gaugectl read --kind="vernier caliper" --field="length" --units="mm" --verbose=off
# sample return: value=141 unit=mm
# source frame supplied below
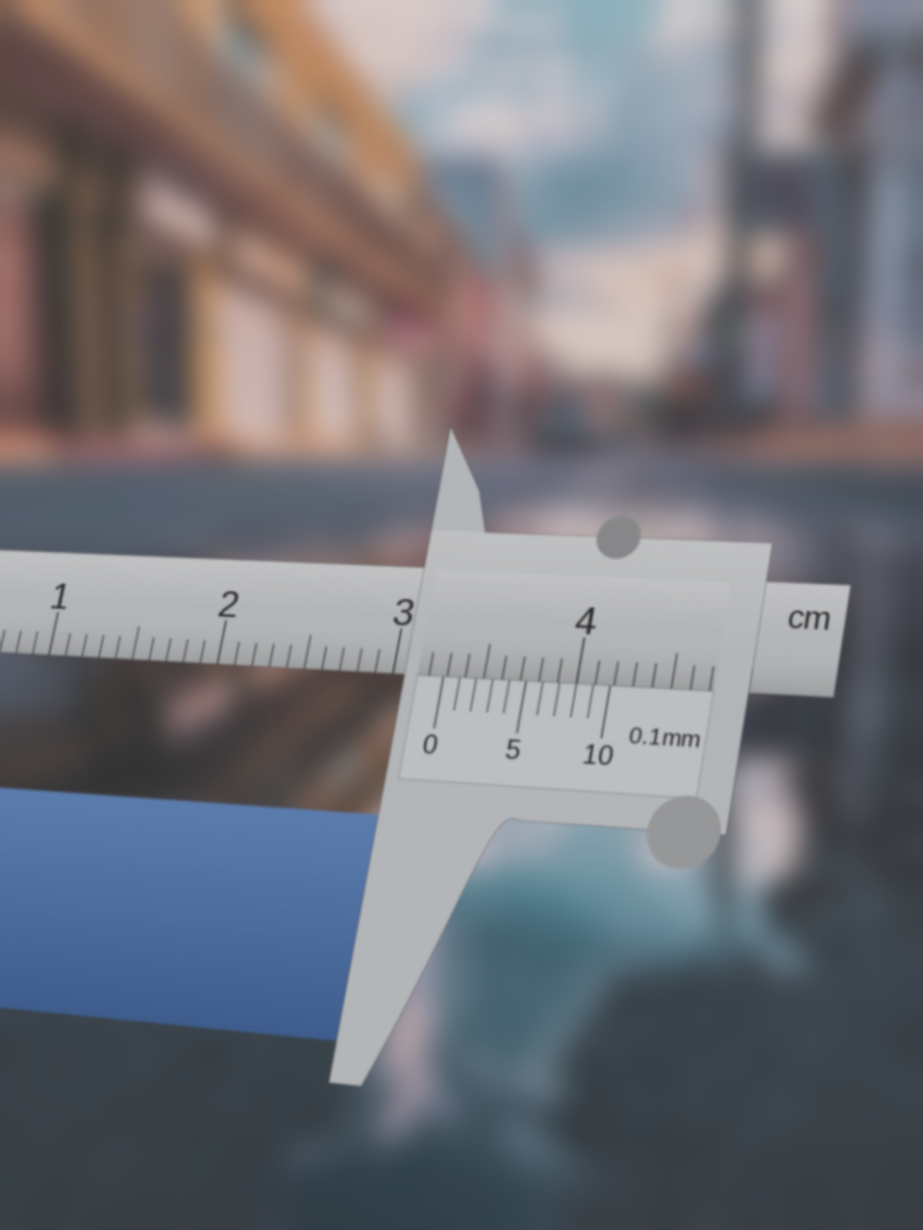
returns value=32.8 unit=mm
